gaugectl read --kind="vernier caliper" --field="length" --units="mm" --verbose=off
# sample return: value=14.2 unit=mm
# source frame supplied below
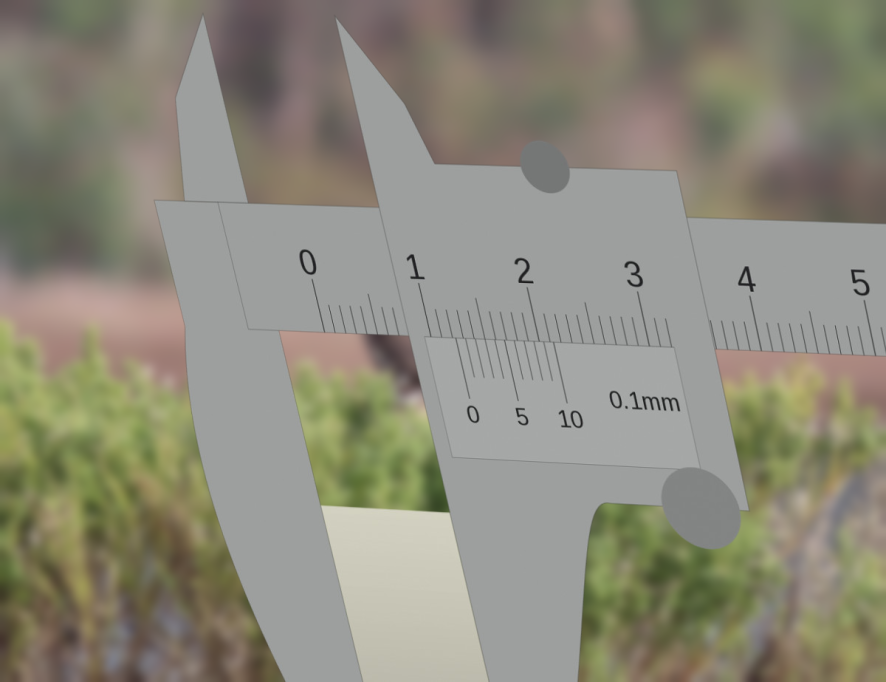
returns value=12.3 unit=mm
